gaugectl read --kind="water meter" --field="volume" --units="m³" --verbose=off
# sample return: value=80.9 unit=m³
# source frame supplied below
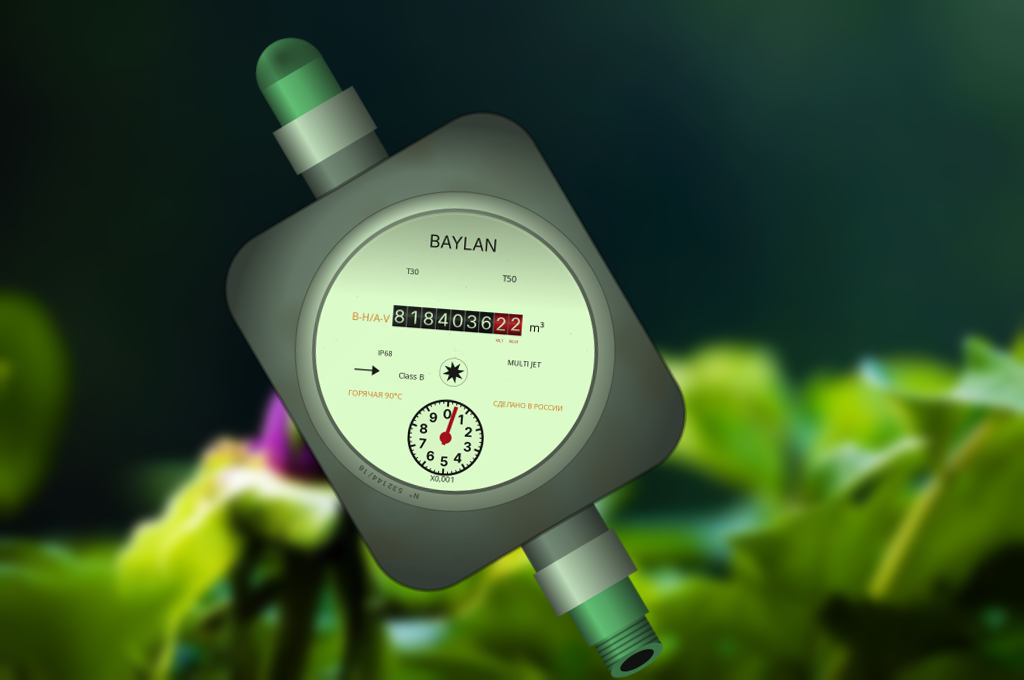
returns value=8184036.220 unit=m³
